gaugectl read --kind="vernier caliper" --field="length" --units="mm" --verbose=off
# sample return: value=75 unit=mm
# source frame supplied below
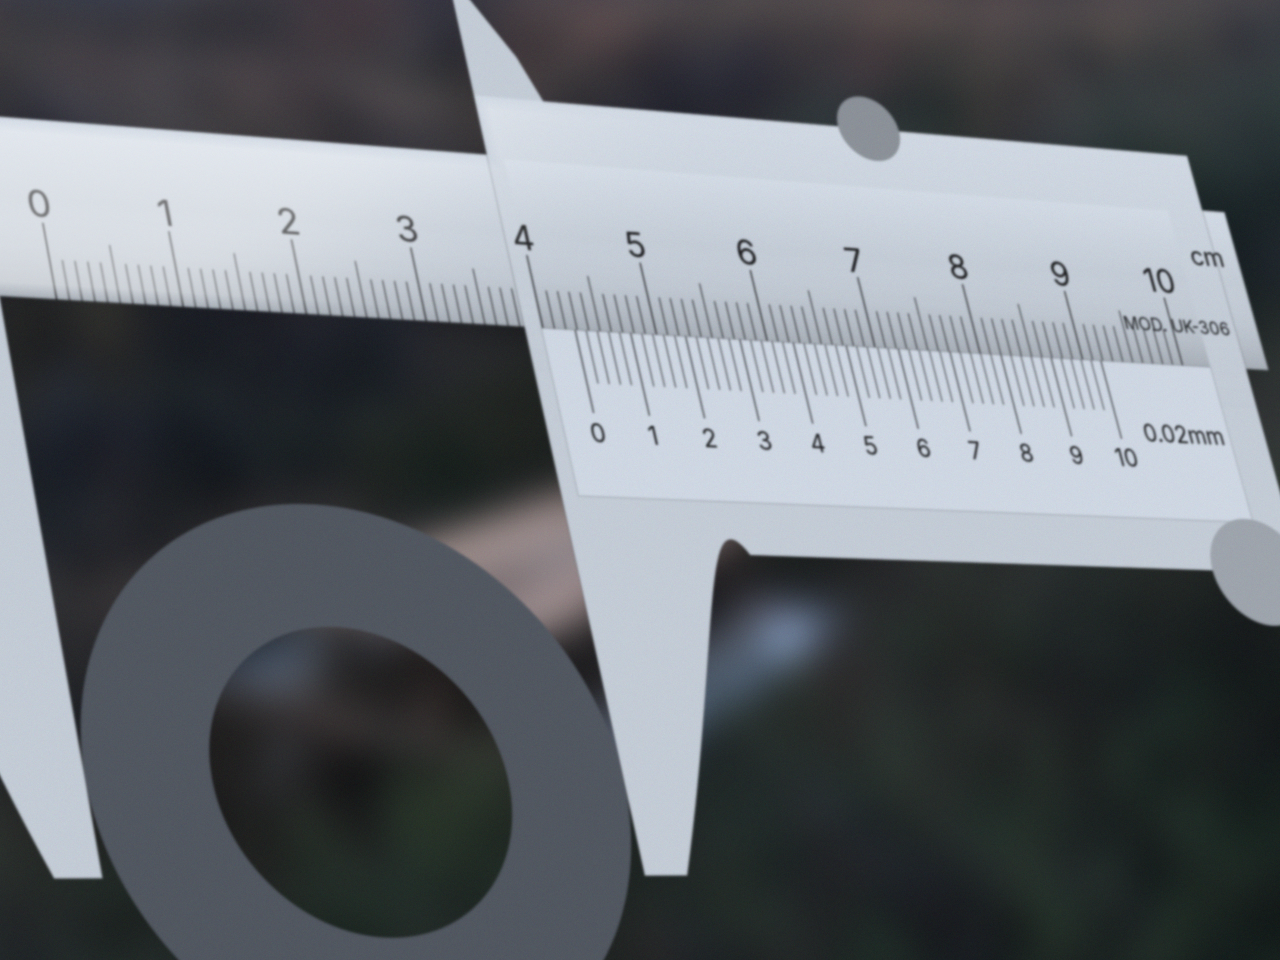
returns value=42.8 unit=mm
